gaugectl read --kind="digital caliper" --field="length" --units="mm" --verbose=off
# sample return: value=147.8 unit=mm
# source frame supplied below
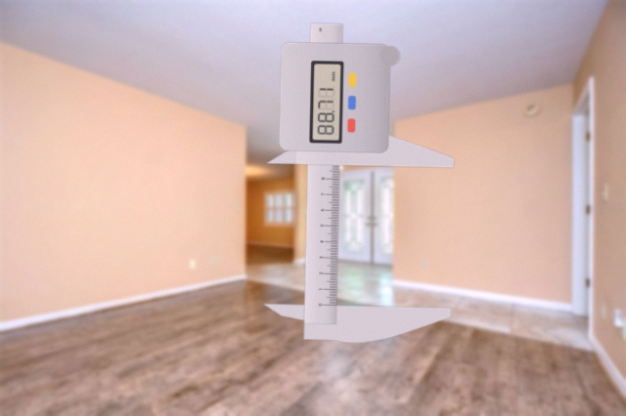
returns value=88.71 unit=mm
